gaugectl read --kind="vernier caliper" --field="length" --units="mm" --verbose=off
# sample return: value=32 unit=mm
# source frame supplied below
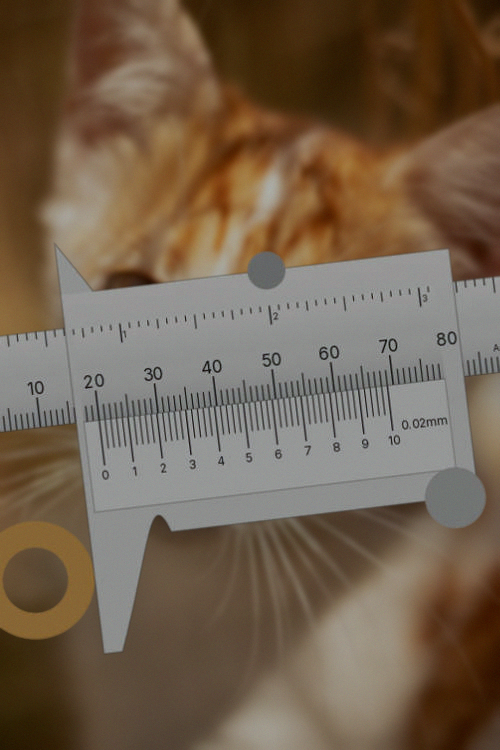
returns value=20.0 unit=mm
